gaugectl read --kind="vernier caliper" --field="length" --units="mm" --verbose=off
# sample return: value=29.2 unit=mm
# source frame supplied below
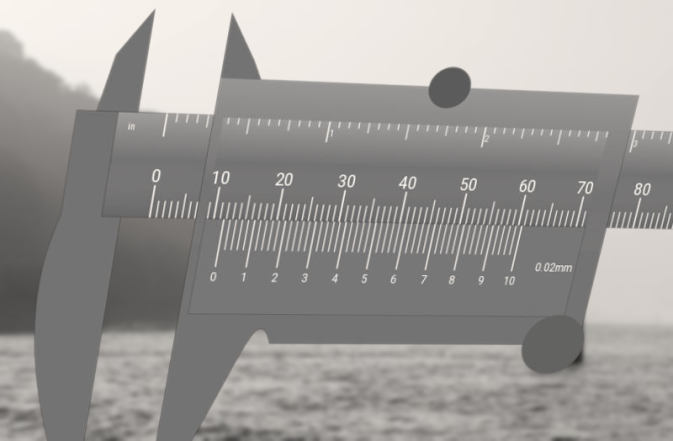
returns value=11.6 unit=mm
